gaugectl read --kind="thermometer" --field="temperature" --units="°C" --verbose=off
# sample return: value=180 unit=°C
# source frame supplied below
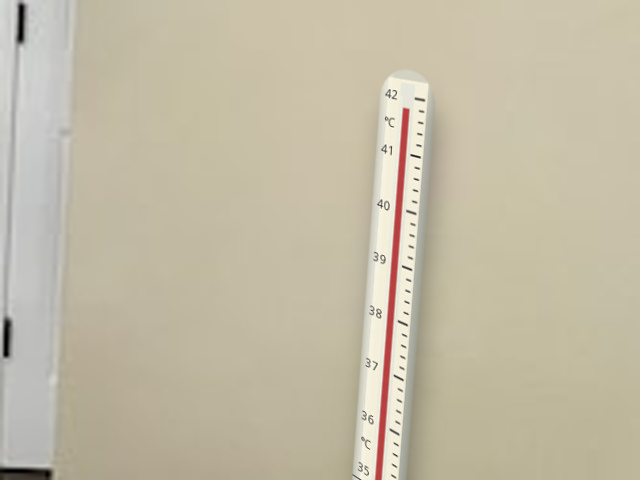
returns value=41.8 unit=°C
